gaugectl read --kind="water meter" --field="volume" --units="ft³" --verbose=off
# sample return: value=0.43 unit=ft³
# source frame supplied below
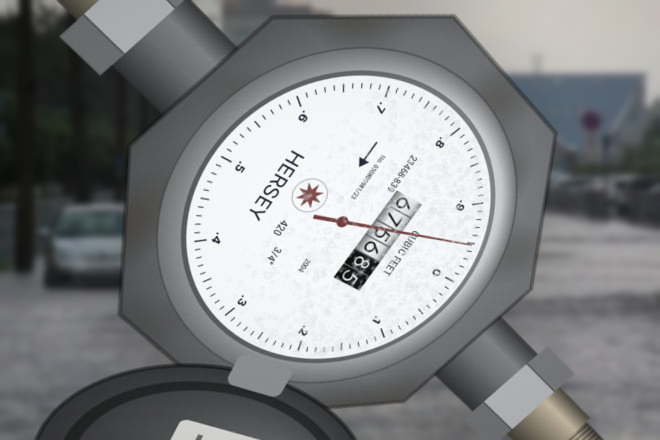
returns value=675684.95 unit=ft³
